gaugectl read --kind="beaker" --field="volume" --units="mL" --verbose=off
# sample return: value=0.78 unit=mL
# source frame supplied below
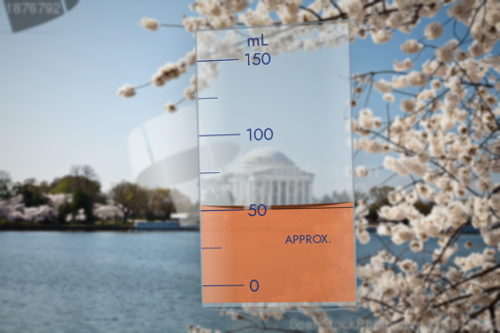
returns value=50 unit=mL
